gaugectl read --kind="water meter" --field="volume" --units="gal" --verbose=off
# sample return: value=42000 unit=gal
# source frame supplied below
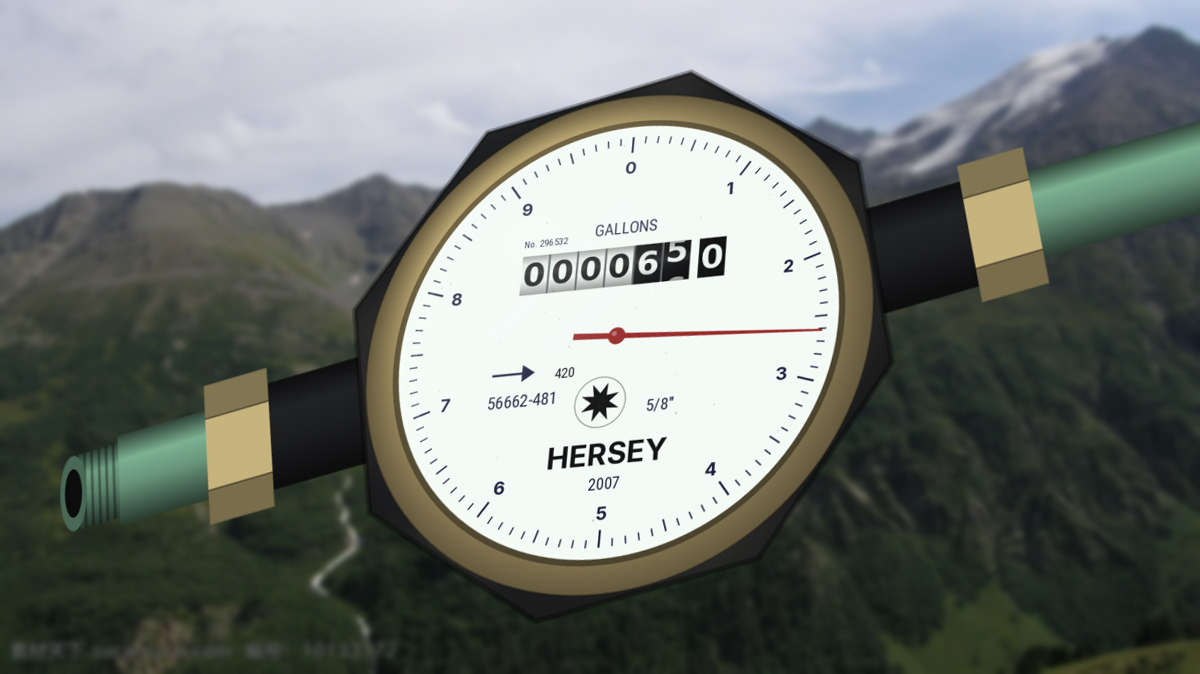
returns value=652.6 unit=gal
